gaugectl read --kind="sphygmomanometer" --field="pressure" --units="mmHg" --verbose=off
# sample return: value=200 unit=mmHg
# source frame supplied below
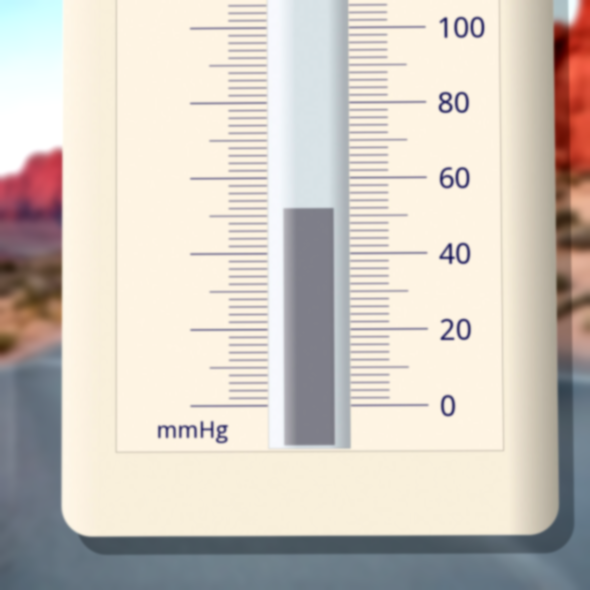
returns value=52 unit=mmHg
